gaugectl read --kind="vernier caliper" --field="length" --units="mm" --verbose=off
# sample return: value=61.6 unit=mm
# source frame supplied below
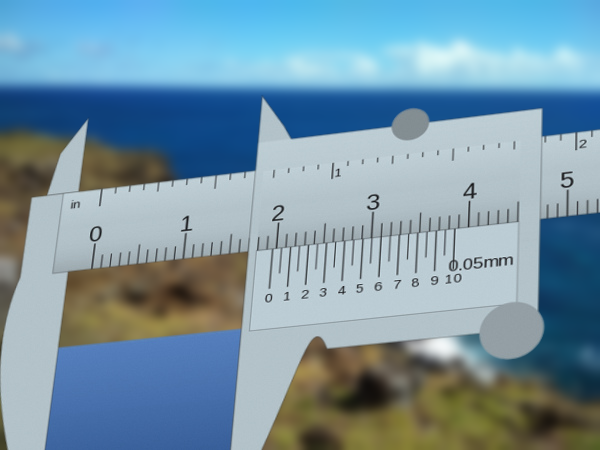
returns value=19.6 unit=mm
